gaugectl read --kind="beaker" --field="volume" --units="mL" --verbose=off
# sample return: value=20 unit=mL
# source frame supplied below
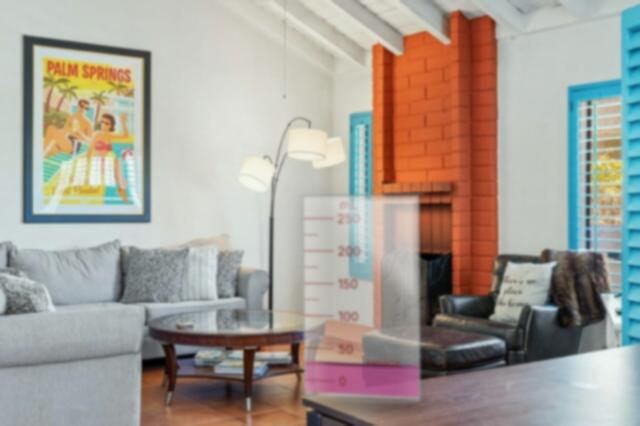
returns value=25 unit=mL
